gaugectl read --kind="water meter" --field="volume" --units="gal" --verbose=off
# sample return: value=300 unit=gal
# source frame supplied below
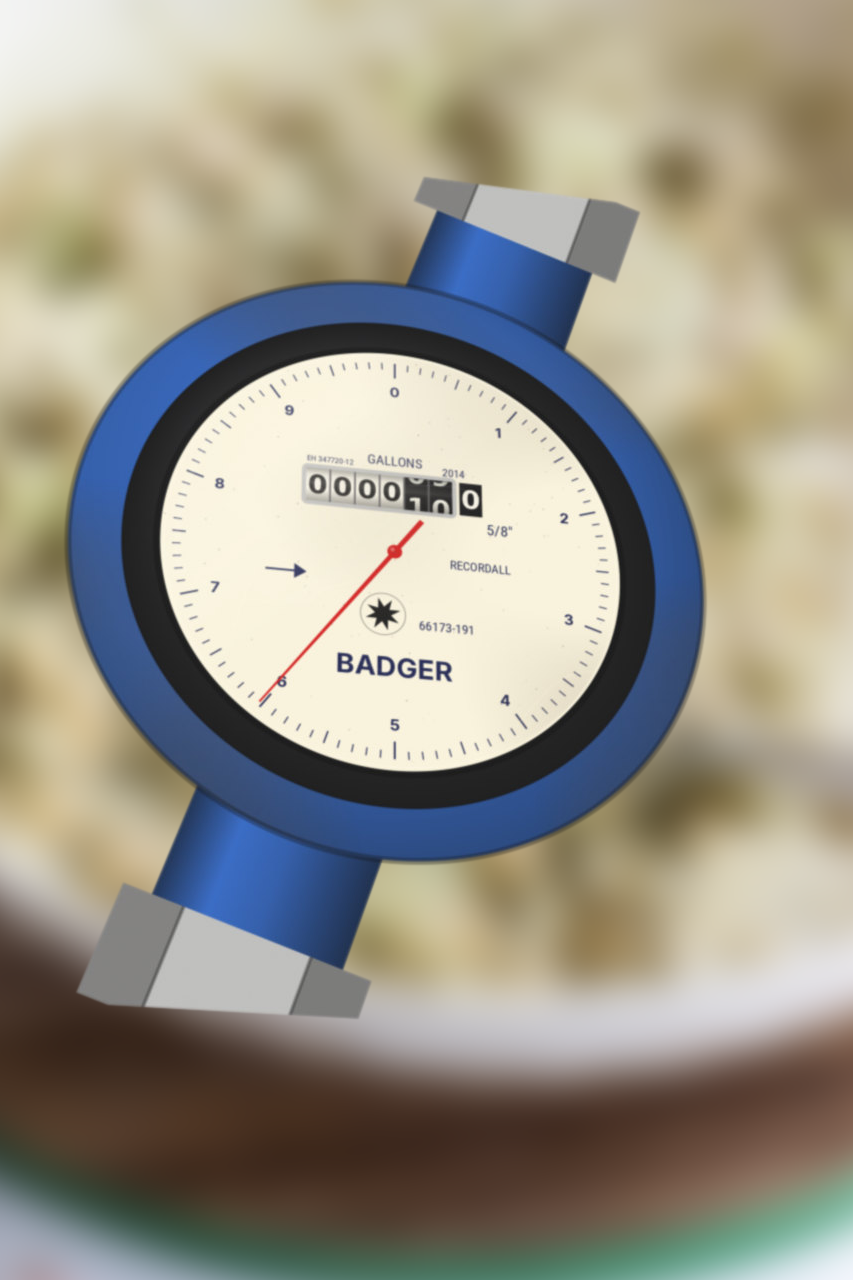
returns value=96.0 unit=gal
